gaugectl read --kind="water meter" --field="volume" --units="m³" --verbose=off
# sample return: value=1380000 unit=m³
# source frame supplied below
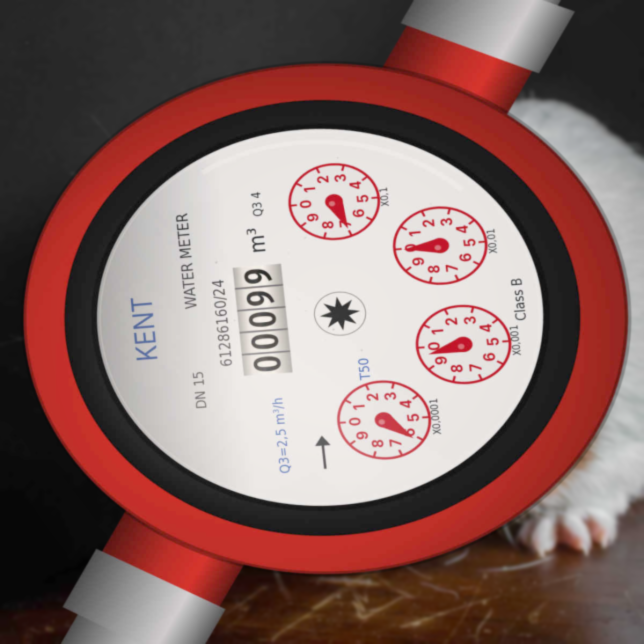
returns value=99.6996 unit=m³
